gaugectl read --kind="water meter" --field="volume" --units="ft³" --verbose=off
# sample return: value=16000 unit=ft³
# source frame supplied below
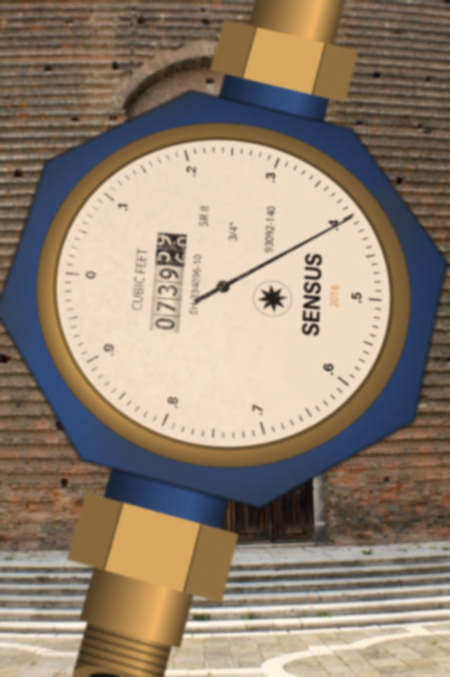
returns value=73959.40 unit=ft³
